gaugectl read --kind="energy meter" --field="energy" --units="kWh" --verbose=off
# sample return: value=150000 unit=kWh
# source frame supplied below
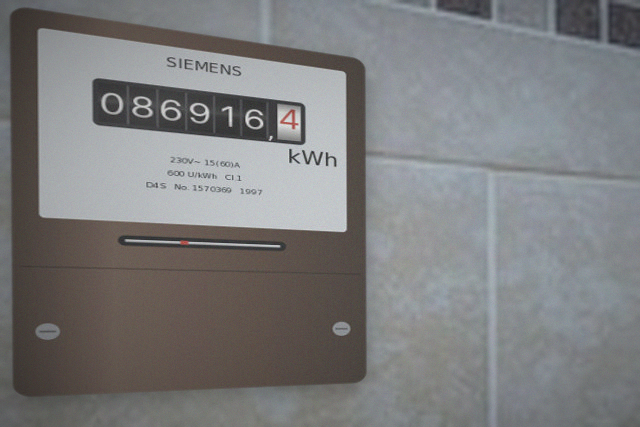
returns value=86916.4 unit=kWh
